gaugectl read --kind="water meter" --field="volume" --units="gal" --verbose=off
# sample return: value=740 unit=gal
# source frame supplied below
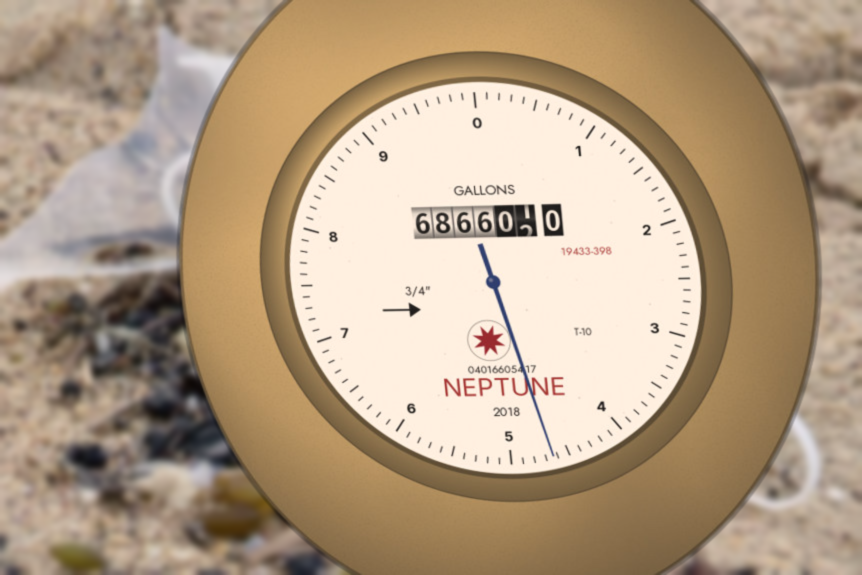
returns value=6866014.6 unit=gal
